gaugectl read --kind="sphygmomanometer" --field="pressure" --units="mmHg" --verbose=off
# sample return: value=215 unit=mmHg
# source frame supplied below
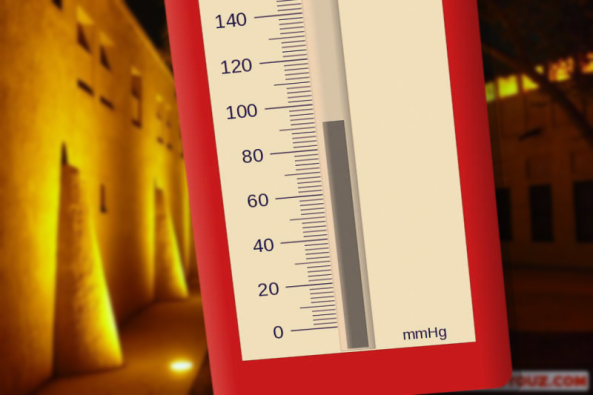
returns value=92 unit=mmHg
